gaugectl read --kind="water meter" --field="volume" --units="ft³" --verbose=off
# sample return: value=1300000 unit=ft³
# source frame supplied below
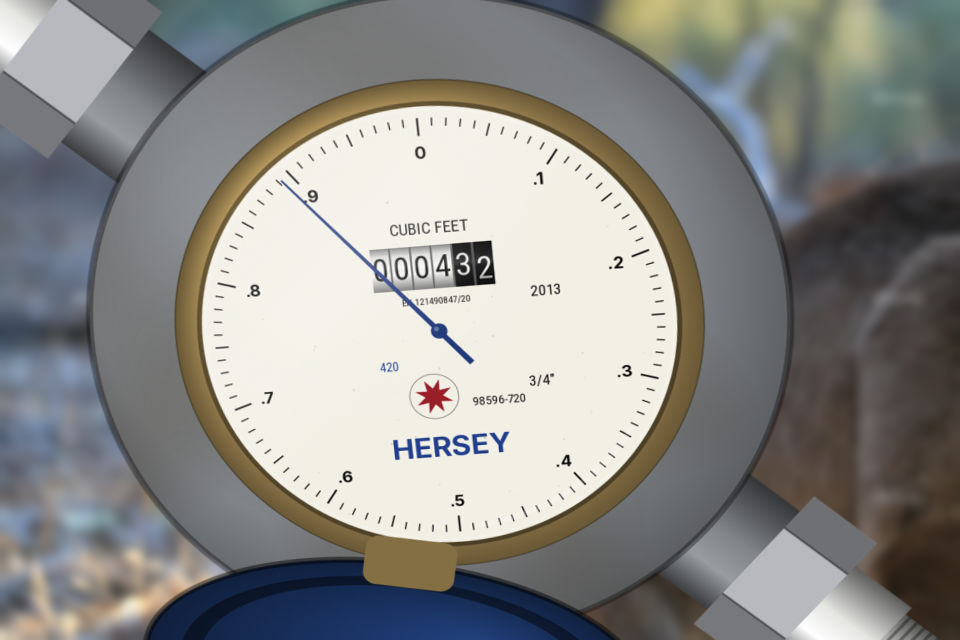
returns value=431.89 unit=ft³
